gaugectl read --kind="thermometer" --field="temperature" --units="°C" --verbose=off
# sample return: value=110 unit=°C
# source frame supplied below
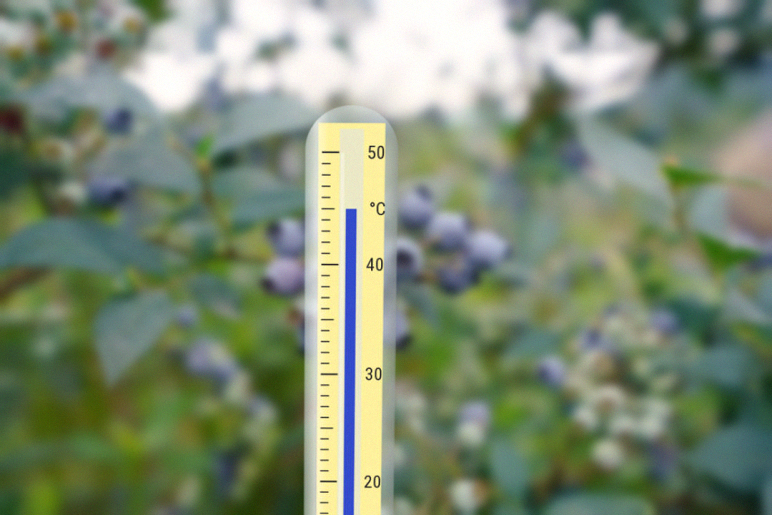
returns value=45 unit=°C
